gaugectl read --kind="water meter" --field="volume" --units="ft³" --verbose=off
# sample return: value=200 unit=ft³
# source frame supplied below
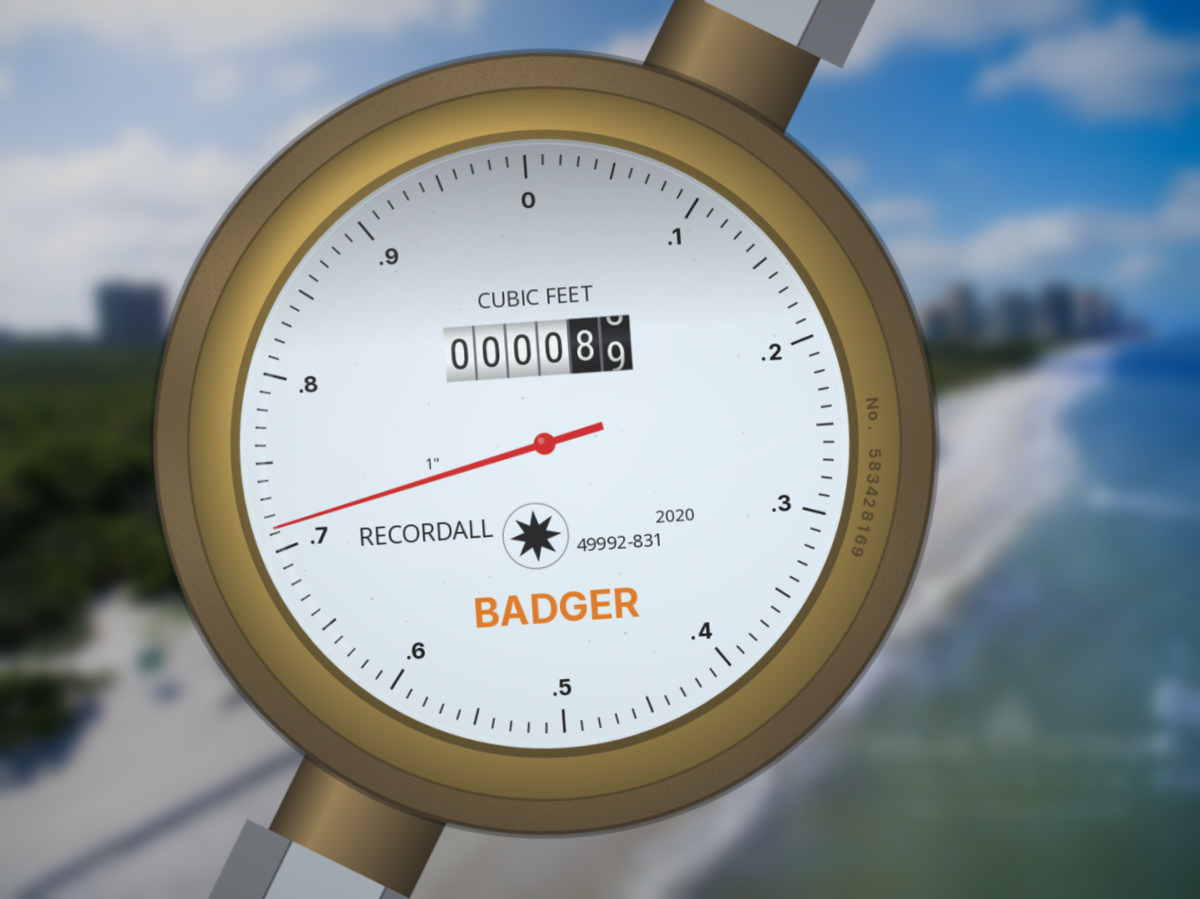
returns value=88.71 unit=ft³
